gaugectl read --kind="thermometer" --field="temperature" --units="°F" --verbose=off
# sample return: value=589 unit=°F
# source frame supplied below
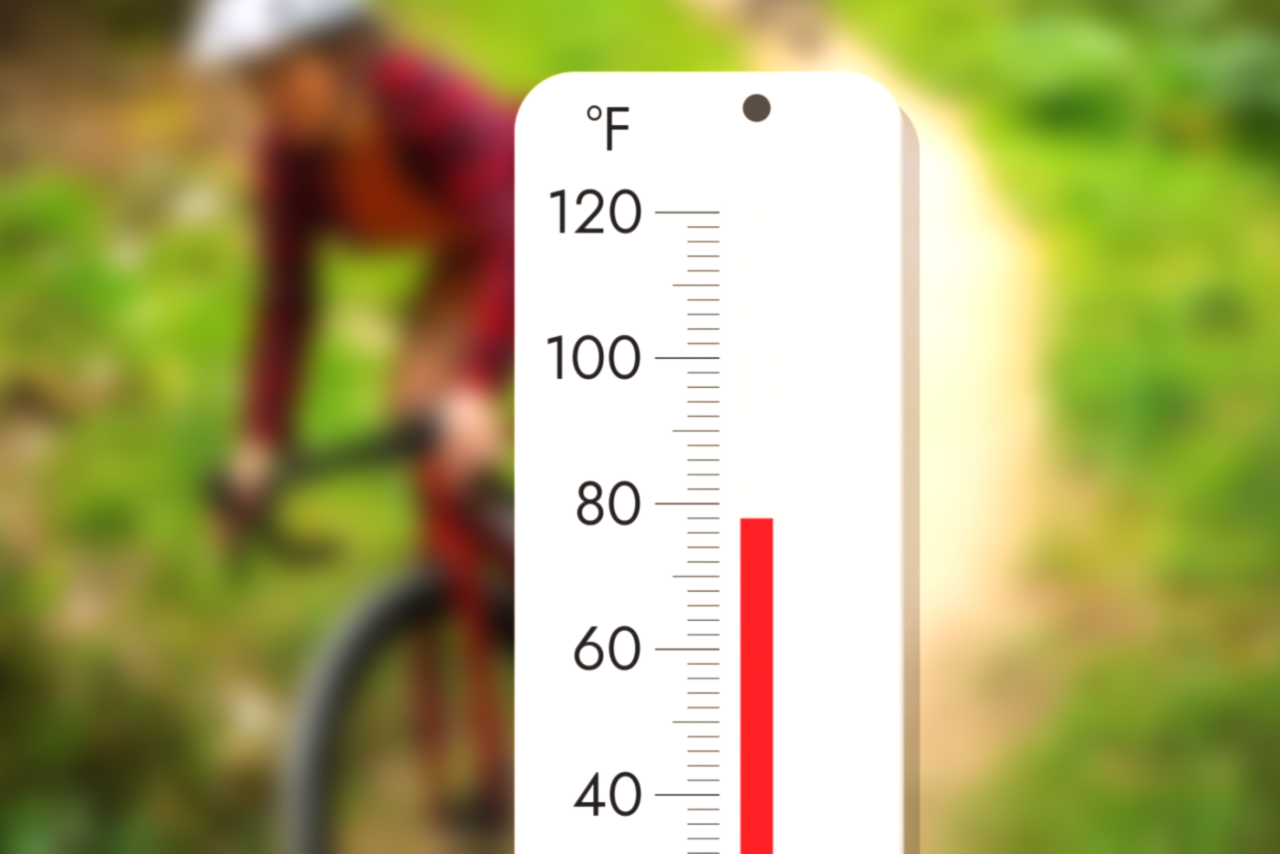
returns value=78 unit=°F
